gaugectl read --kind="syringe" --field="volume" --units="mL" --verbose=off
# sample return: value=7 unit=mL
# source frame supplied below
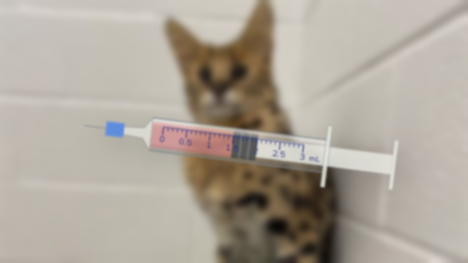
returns value=1.5 unit=mL
